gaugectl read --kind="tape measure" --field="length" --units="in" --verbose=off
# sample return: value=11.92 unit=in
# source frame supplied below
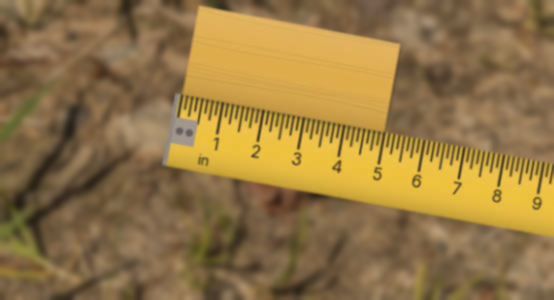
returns value=5 unit=in
